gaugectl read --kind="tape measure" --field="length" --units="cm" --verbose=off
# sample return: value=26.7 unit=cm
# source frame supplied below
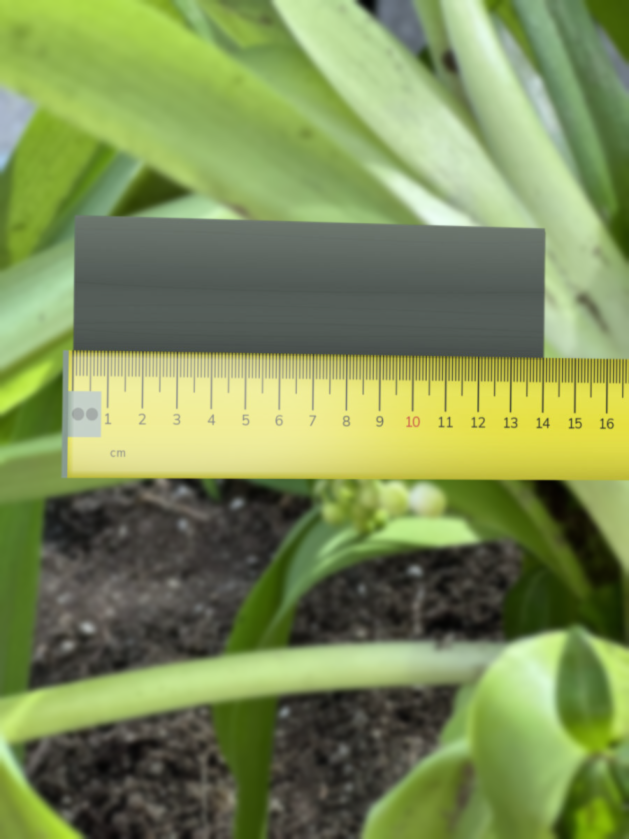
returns value=14 unit=cm
